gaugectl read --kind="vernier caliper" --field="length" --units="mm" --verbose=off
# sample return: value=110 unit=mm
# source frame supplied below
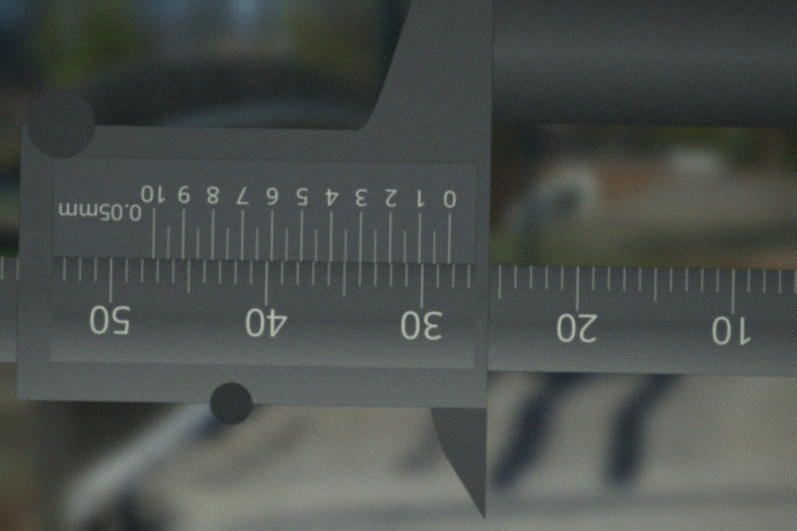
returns value=28.3 unit=mm
